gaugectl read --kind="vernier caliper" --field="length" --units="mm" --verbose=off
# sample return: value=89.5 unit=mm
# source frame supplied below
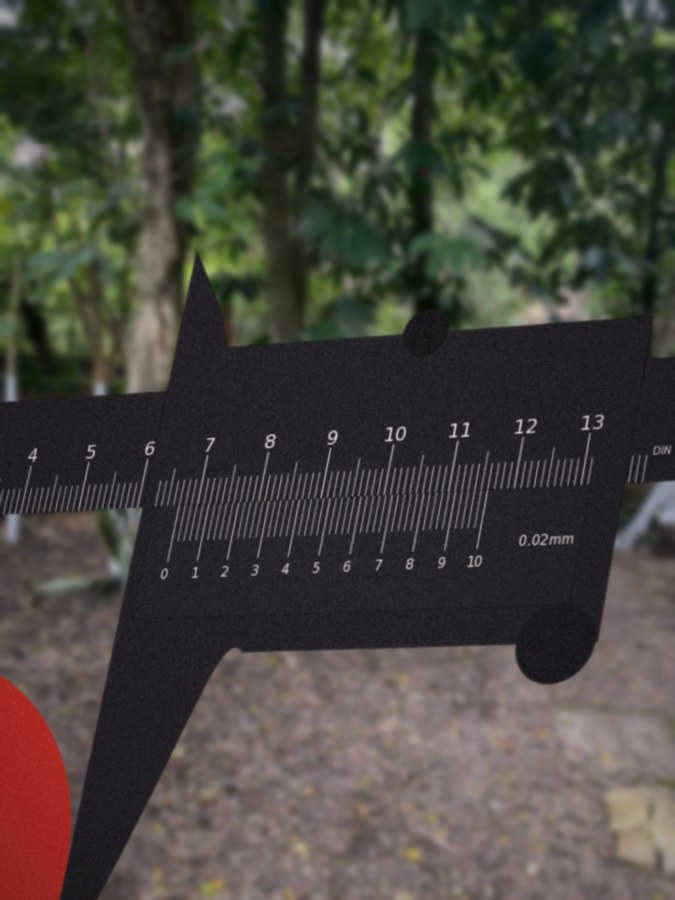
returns value=67.0 unit=mm
